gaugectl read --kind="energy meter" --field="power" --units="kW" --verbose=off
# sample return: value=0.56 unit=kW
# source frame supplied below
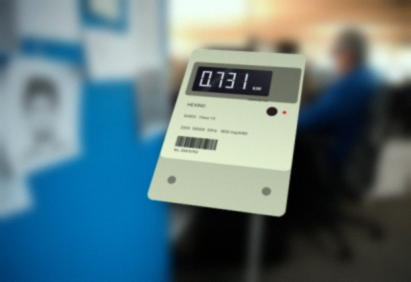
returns value=0.731 unit=kW
